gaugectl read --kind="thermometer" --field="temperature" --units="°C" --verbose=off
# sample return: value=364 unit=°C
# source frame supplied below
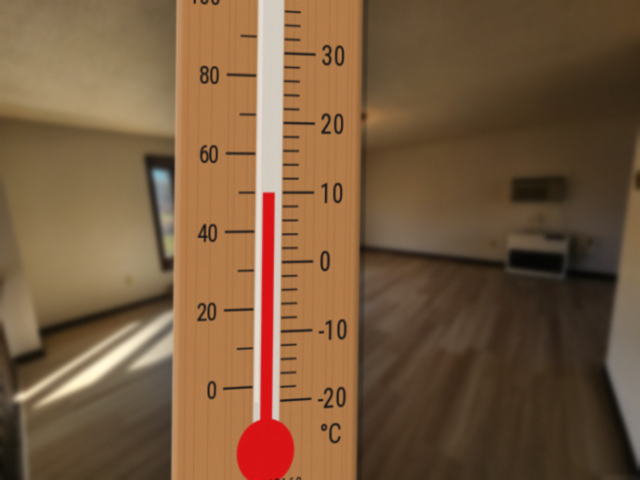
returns value=10 unit=°C
